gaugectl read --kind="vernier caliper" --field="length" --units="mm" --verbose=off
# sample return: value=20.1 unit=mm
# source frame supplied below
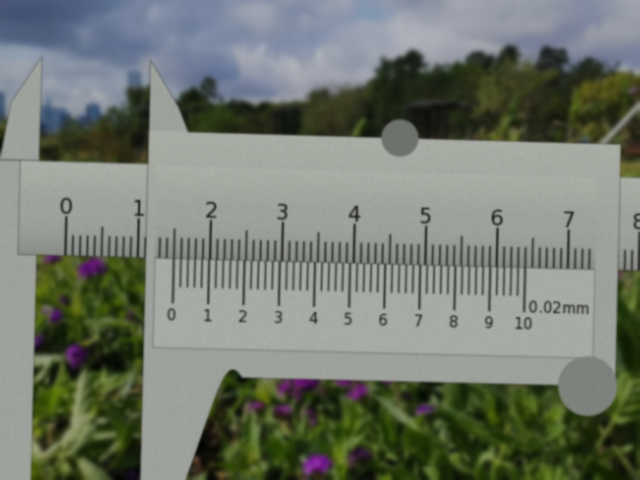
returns value=15.0 unit=mm
